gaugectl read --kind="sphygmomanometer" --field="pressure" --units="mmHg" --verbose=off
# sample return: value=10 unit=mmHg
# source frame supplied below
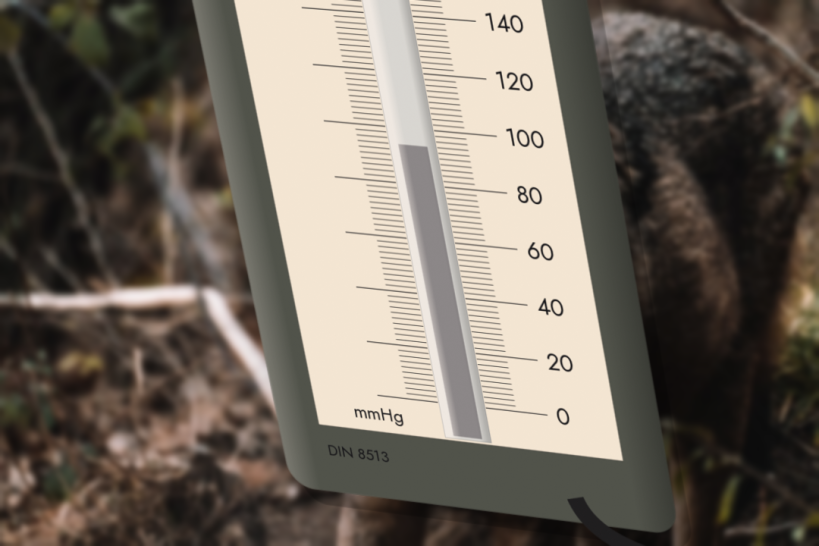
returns value=94 unit=mmHg
